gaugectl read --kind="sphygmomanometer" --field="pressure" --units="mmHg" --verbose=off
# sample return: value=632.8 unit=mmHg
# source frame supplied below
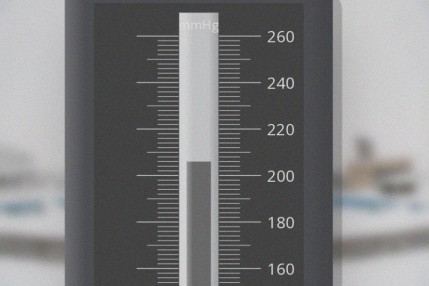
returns value=206 unit=mmHg
